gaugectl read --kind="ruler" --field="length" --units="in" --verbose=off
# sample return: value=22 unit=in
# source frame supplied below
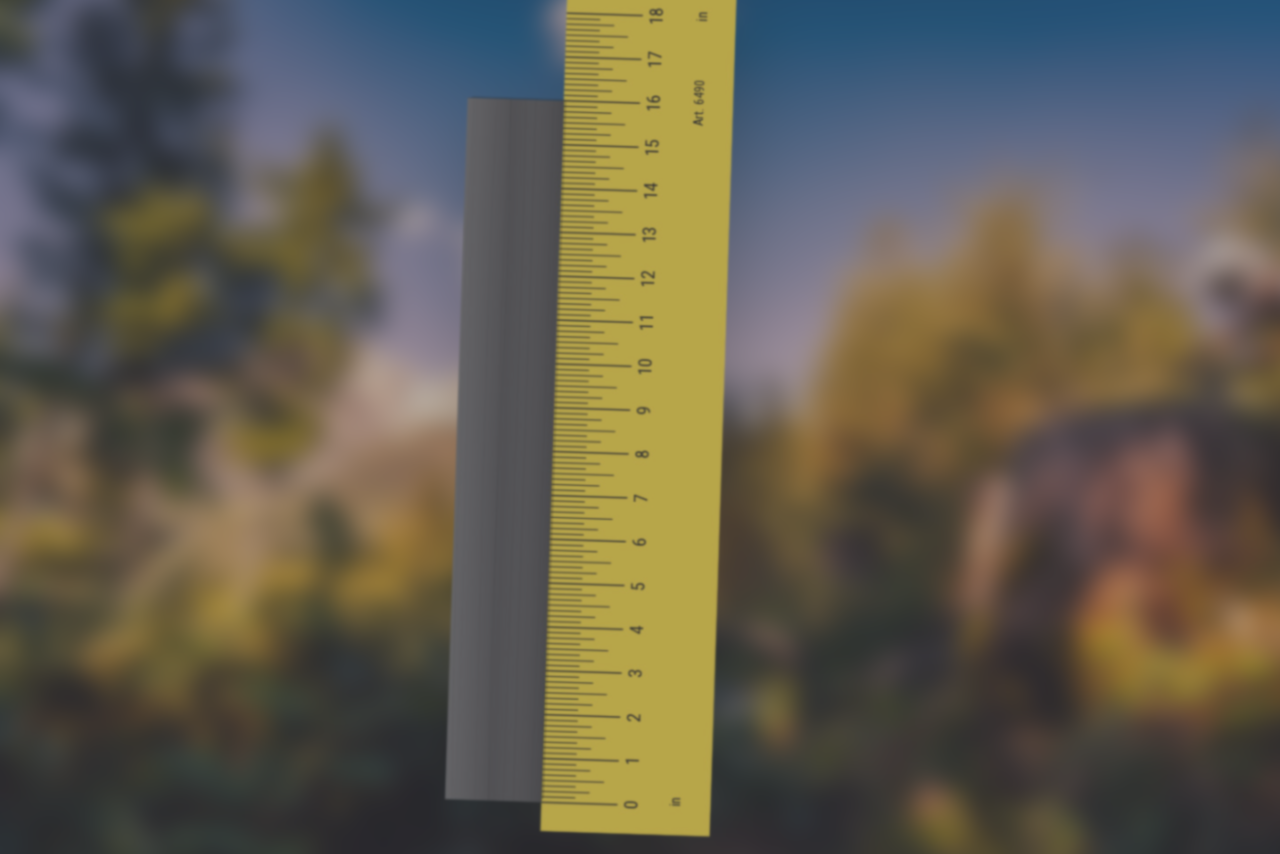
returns value=16 unit=in
